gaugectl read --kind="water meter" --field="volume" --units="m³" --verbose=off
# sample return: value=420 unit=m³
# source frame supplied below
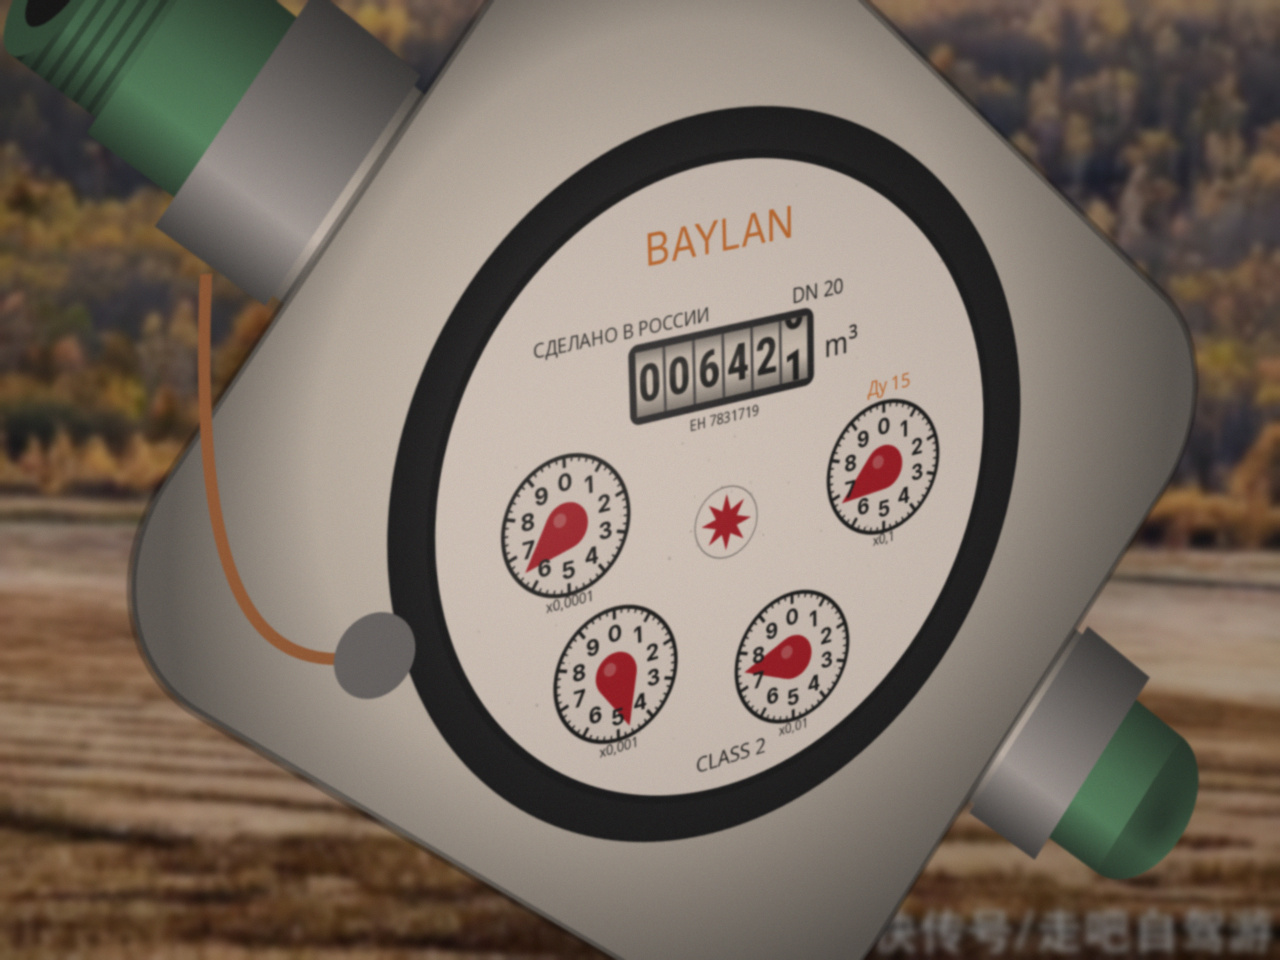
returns value=6420.6746 unit=m³
